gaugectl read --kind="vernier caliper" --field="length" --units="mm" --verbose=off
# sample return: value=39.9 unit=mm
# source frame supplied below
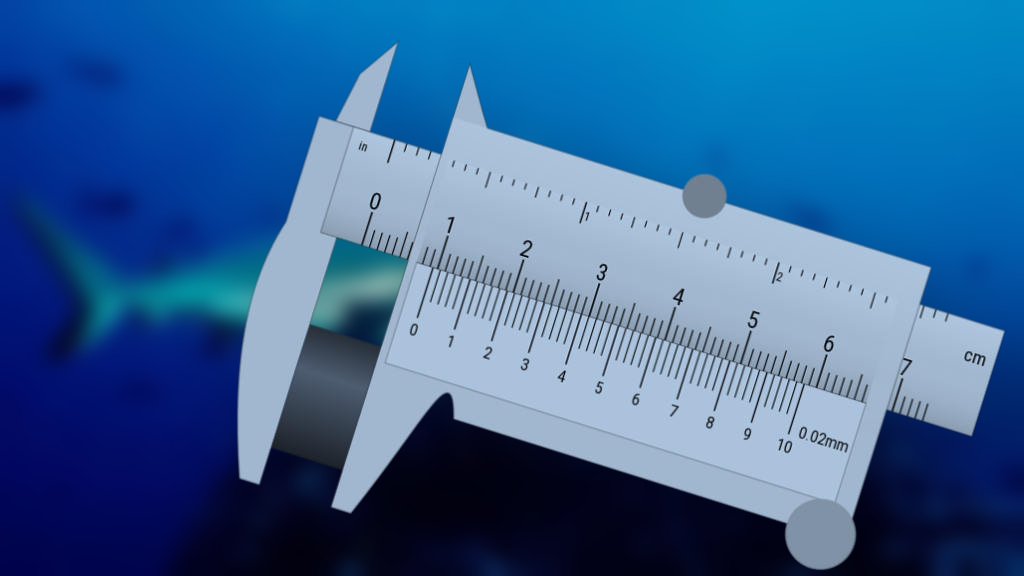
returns value=9.4 unit=mm
